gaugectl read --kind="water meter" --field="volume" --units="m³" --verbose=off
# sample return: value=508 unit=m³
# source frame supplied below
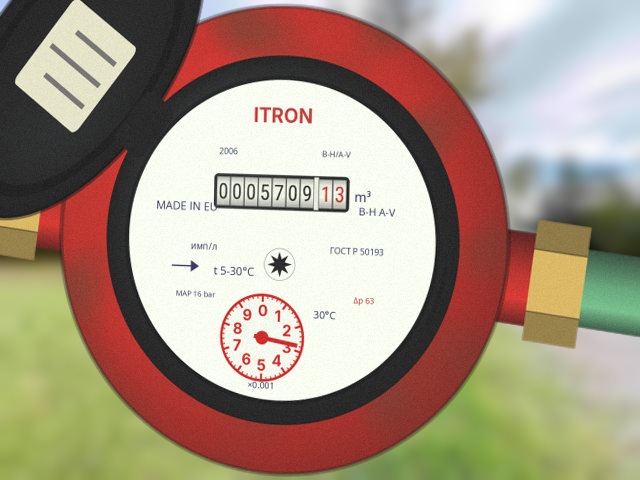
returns value=5709.132 unit=m³
